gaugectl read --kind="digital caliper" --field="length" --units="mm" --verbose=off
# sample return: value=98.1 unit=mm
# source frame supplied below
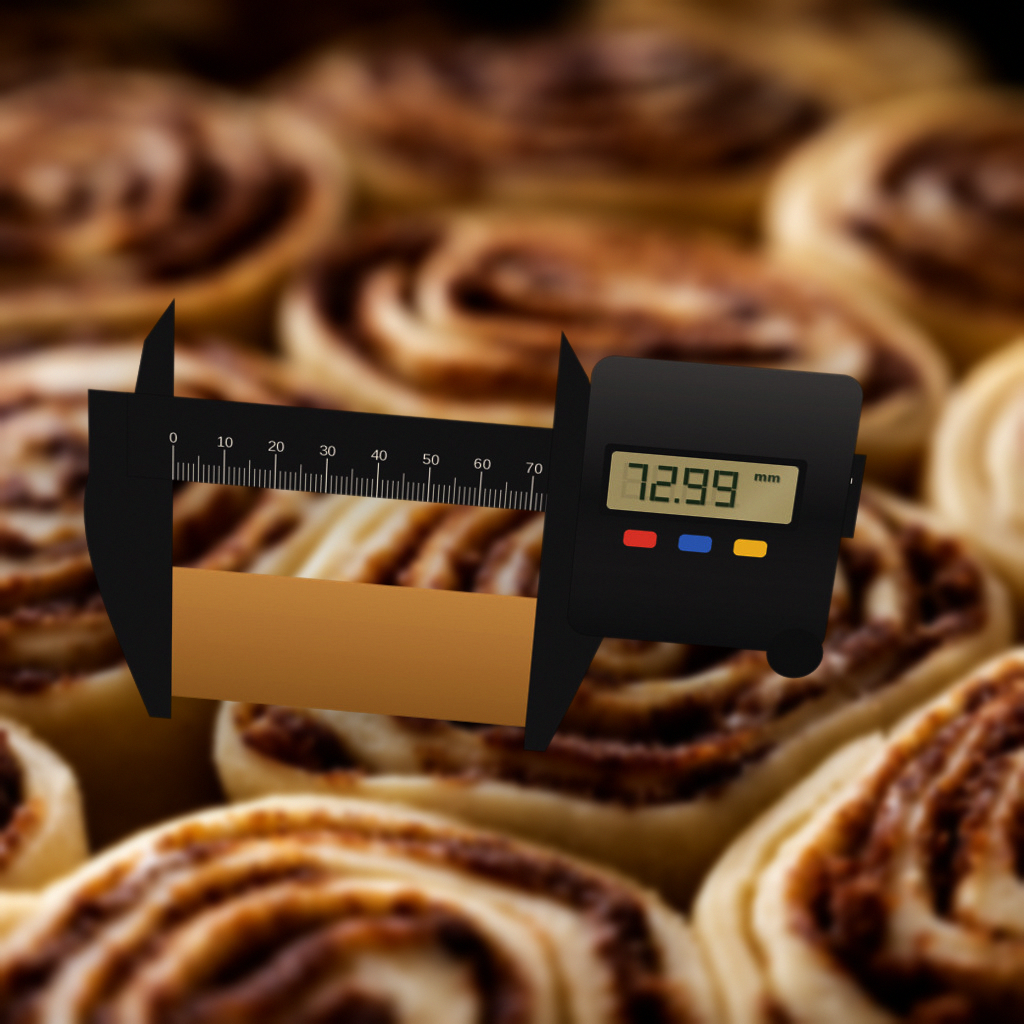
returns value=72.99 unit=mm
